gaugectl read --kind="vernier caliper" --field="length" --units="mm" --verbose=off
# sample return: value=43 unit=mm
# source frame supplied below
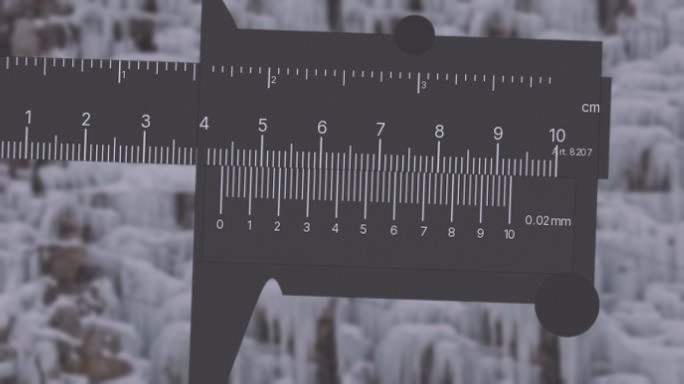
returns value=43.4 unit=mm
